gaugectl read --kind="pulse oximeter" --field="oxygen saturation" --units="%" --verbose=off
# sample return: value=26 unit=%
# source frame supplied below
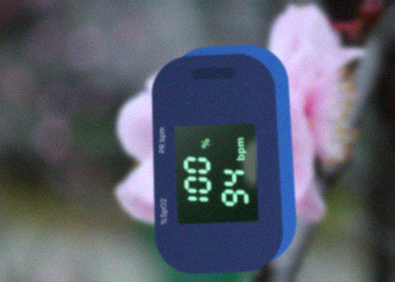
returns value=100 unit=%
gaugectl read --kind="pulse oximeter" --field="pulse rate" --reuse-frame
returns value=94 unit=bpm
